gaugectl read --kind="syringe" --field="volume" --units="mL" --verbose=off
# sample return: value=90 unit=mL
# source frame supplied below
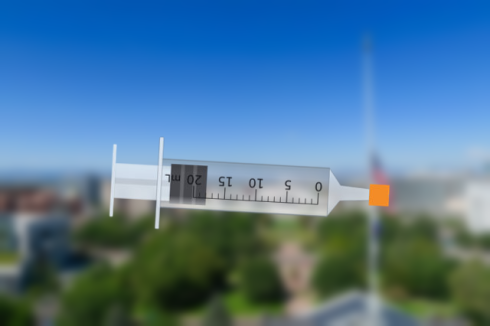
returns value=18 unit=mL
